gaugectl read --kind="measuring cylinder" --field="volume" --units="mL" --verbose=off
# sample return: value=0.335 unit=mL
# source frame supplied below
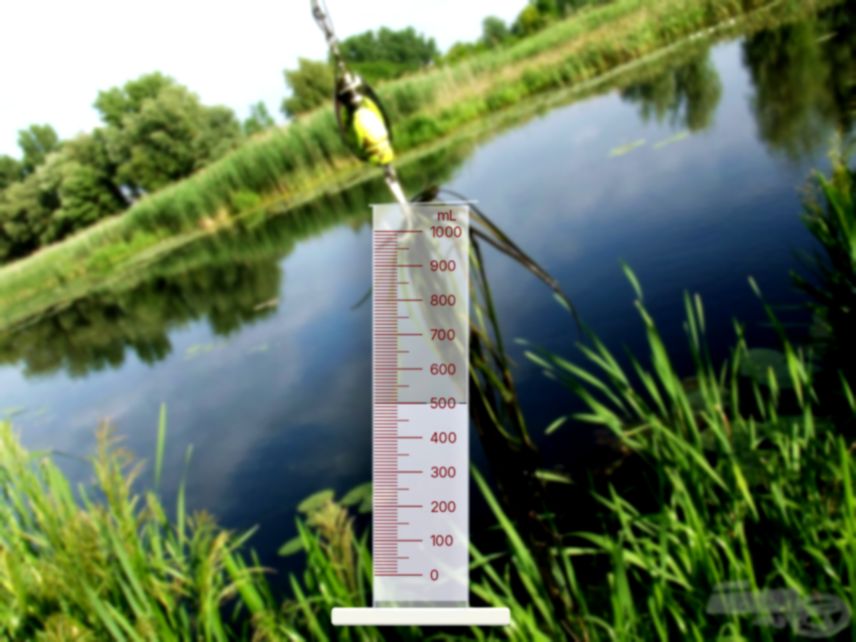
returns value=500 unit=mL
